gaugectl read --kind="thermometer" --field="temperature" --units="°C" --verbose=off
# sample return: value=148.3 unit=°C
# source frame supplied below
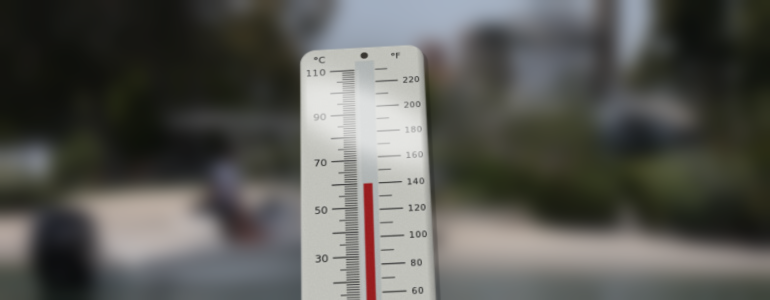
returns value=60 unit=°C
